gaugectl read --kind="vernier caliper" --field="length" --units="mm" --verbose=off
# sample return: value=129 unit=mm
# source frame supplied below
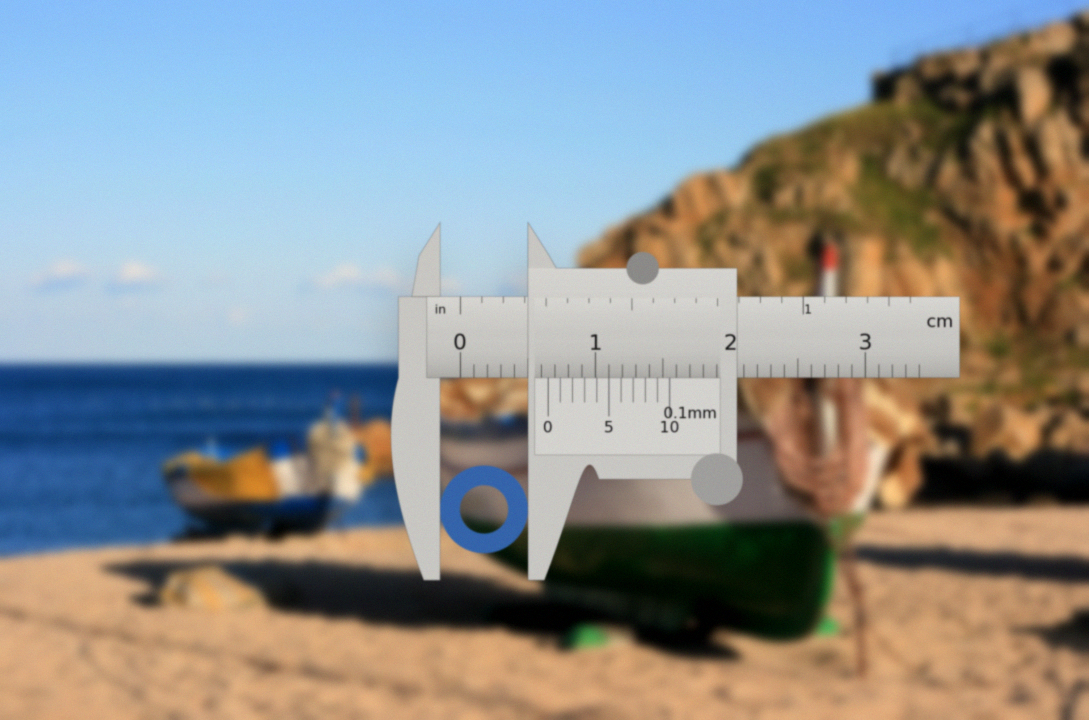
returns value=6.5 unit=mm
